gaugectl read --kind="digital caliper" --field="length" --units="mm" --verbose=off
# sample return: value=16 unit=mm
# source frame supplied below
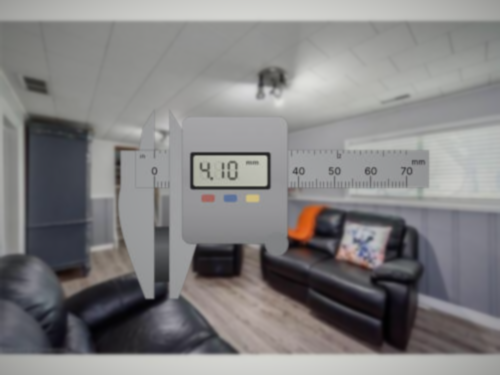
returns value=4.10 unit=mm
